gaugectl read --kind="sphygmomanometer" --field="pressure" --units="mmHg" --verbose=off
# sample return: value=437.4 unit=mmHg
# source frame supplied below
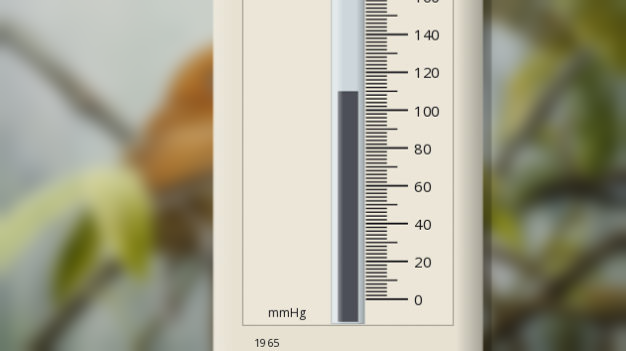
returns value=110 unit=mmHg
